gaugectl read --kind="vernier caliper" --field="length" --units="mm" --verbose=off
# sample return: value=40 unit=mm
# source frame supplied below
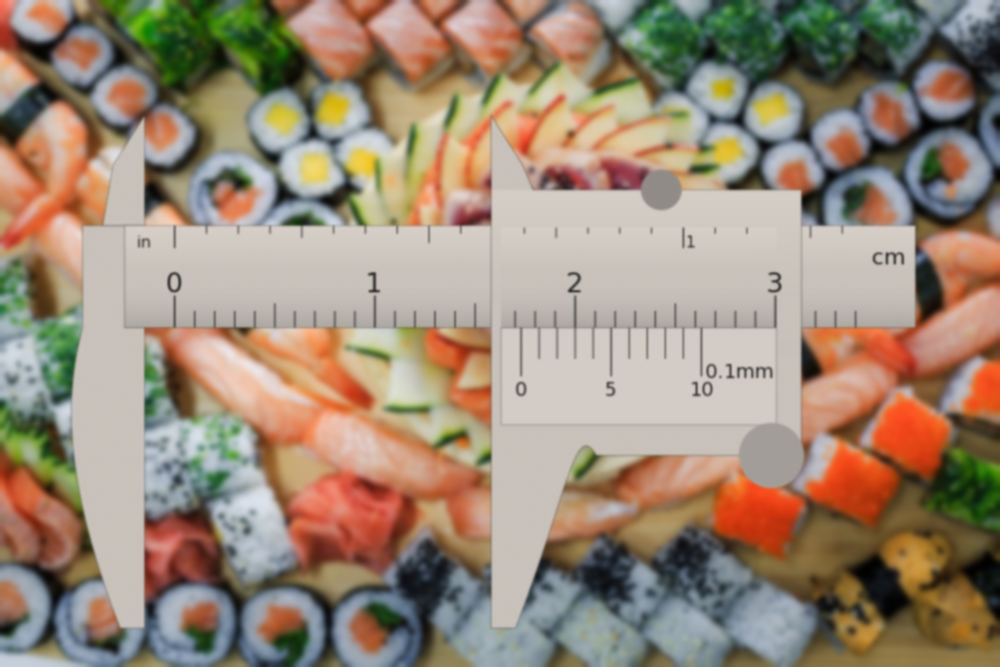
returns value=17.3 unit=mm
